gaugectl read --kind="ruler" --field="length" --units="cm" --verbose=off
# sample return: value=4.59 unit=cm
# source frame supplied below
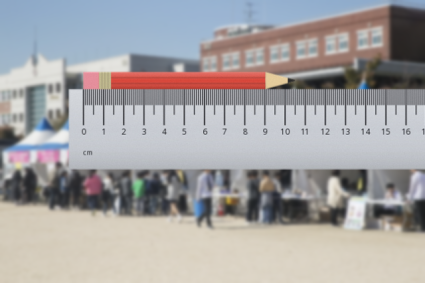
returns value=10.5 unit=cm
